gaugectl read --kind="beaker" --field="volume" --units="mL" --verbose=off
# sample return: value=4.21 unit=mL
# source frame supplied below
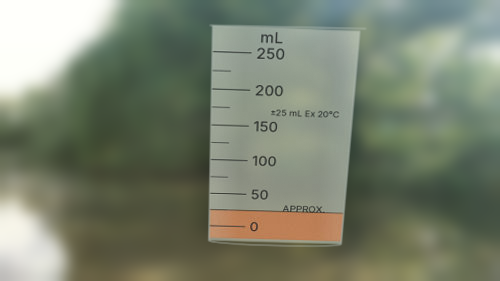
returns value=25 unit=mL
